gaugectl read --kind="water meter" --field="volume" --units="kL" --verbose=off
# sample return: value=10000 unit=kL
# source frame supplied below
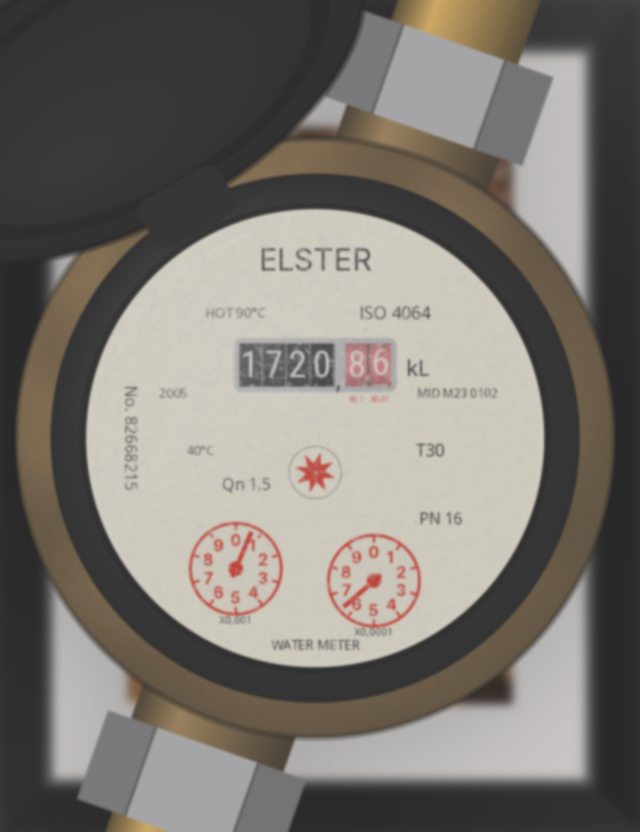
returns value=1720.8606 unit=kL
